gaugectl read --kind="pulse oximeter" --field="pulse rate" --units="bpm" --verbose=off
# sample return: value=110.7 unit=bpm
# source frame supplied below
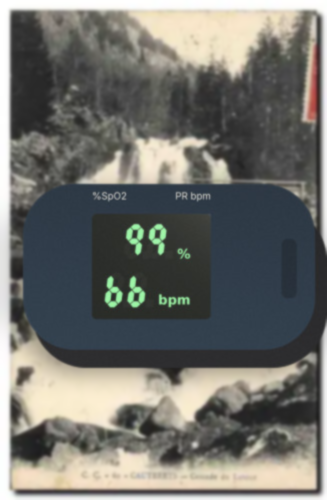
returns value=66 unit=bpm
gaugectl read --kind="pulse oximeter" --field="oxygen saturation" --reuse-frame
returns value=99 unit=%
